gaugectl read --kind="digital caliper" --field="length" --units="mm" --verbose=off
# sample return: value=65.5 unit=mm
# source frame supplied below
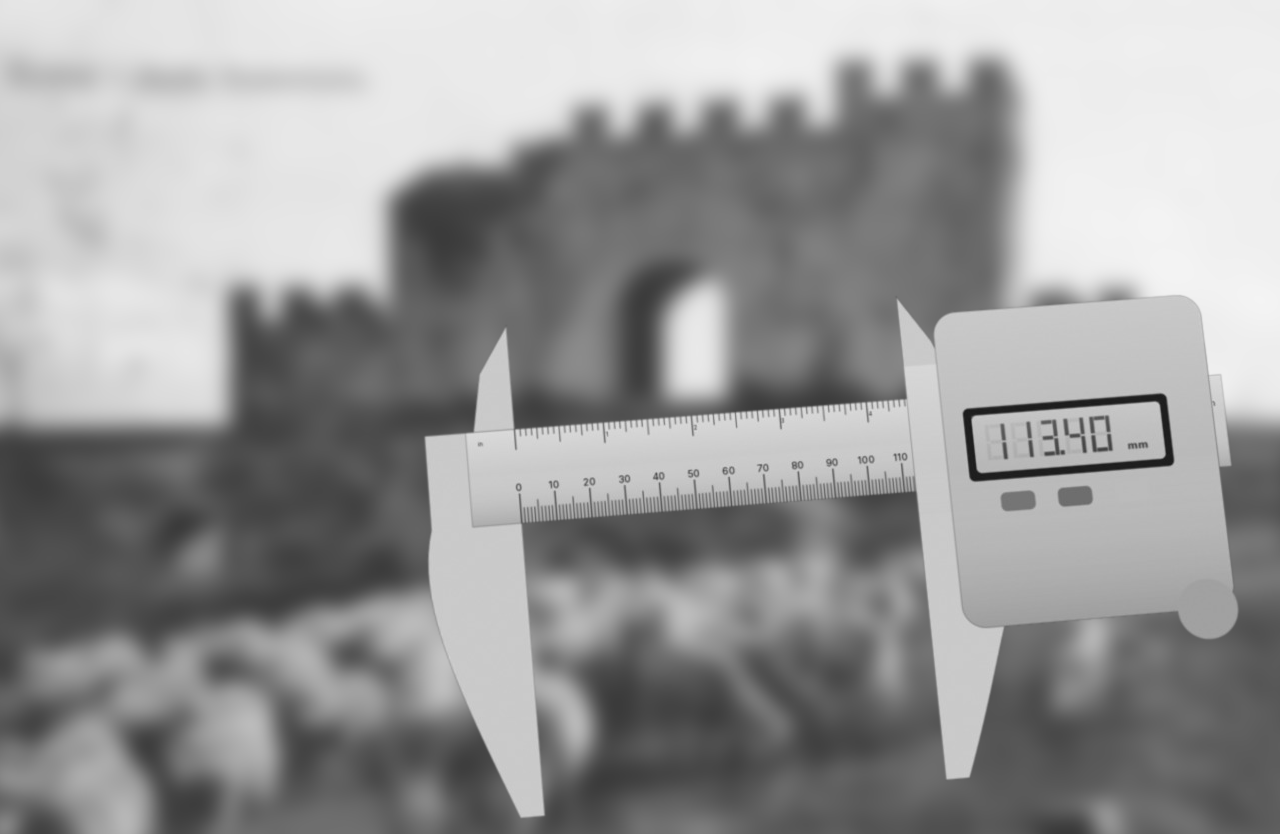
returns value=113.40 unit=mm
